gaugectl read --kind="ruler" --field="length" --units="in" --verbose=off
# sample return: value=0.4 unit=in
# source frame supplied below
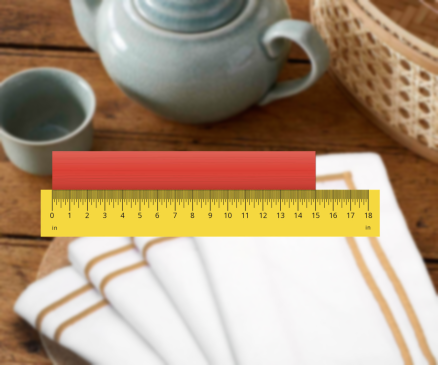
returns value=15 unit=in
